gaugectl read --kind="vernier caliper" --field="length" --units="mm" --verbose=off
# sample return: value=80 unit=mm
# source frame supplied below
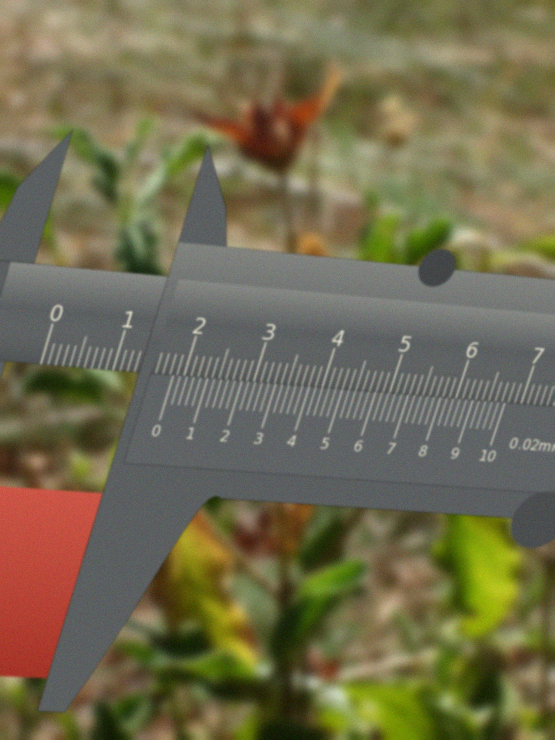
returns value=18.5 unit=mm
